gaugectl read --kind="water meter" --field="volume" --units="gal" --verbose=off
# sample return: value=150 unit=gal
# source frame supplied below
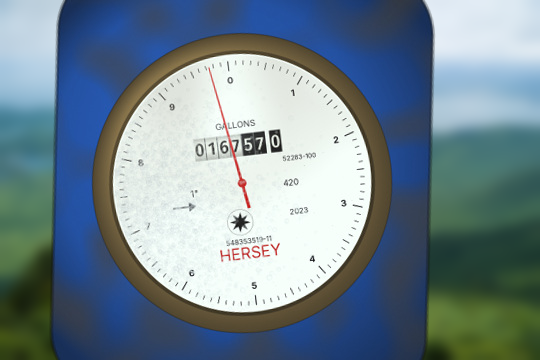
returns value=167569.7 unit=gal
